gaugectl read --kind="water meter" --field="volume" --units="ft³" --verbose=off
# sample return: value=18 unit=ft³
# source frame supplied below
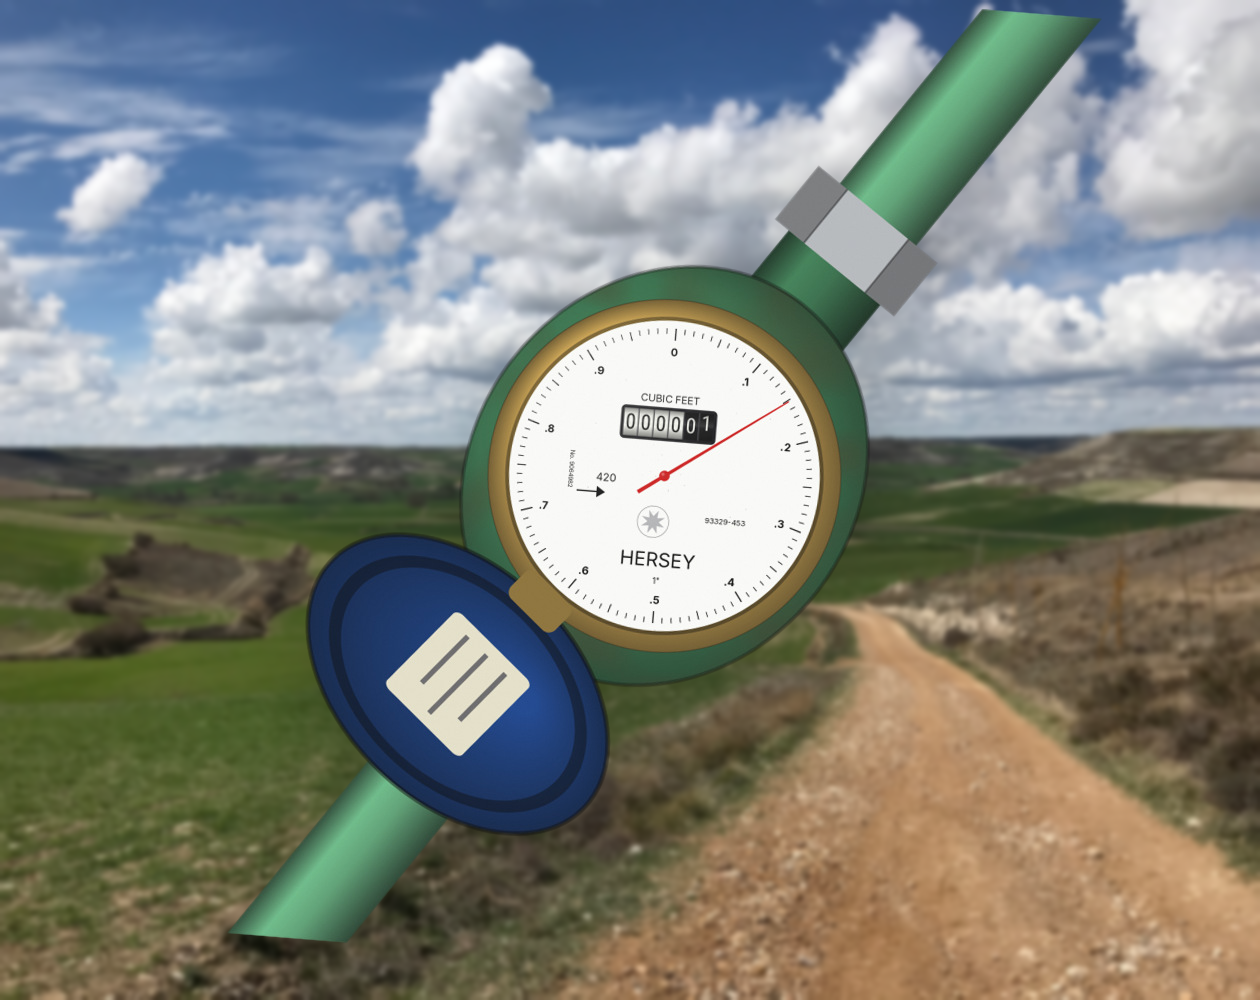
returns value=1.15 unit=ft³
